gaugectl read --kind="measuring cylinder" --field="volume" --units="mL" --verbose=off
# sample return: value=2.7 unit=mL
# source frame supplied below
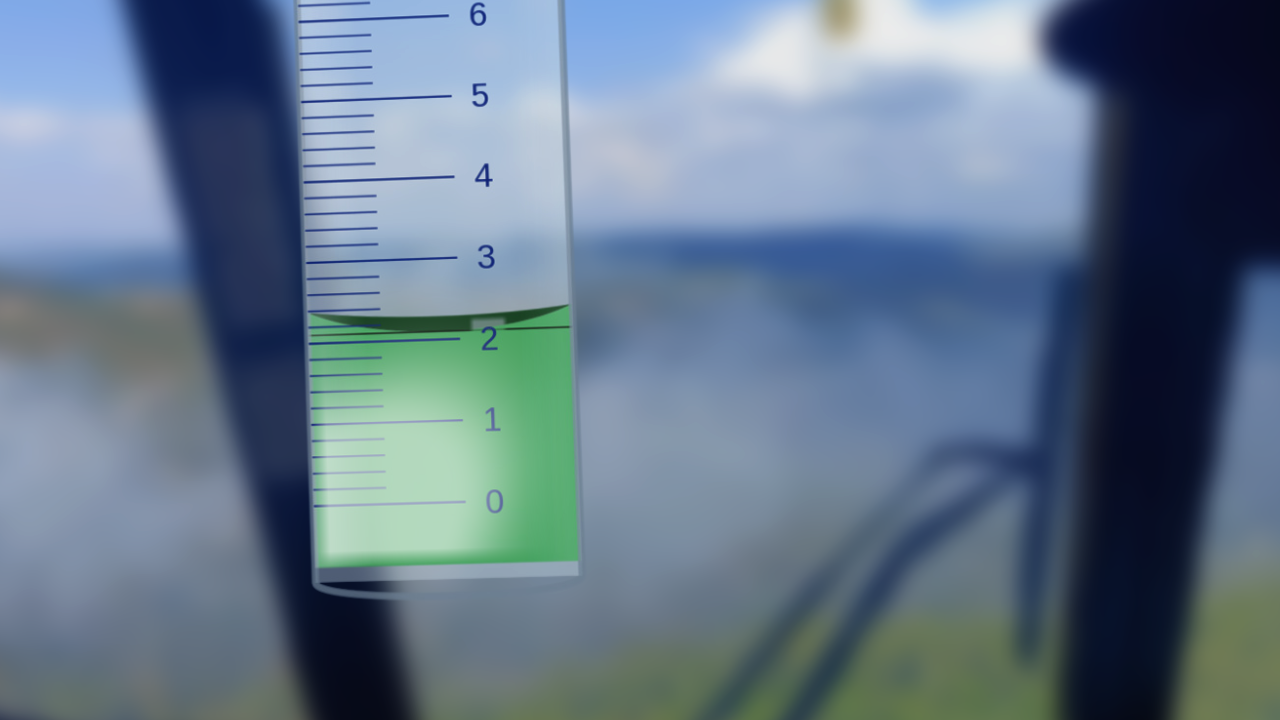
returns value=2.1 unit=mL
